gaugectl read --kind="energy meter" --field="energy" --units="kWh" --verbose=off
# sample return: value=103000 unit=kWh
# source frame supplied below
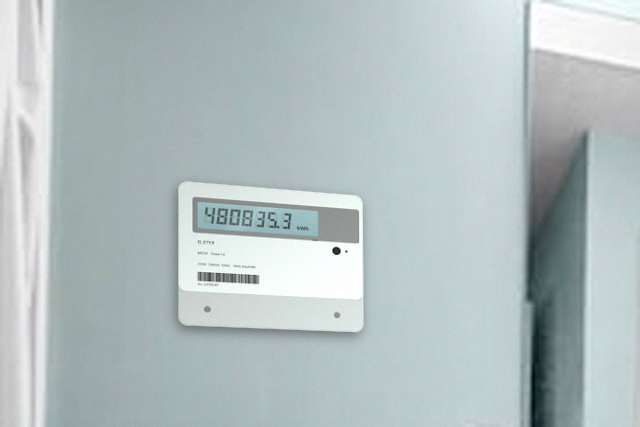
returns value=480835.3 unit=kWh
